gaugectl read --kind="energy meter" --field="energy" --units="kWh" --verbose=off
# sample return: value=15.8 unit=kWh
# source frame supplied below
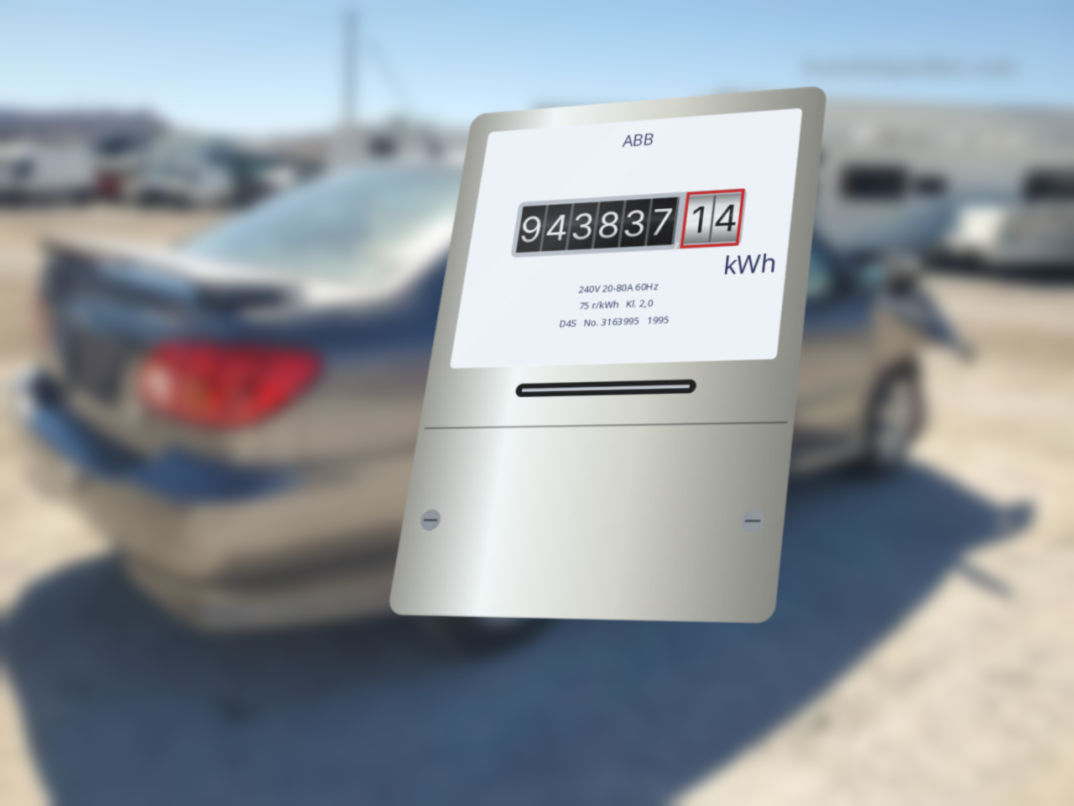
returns value=943837.14 unit=kWh
